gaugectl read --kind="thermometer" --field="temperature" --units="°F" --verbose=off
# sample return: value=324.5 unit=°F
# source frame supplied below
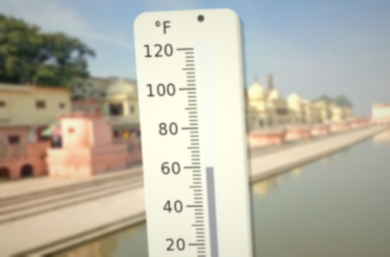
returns value=60 unit=°F
